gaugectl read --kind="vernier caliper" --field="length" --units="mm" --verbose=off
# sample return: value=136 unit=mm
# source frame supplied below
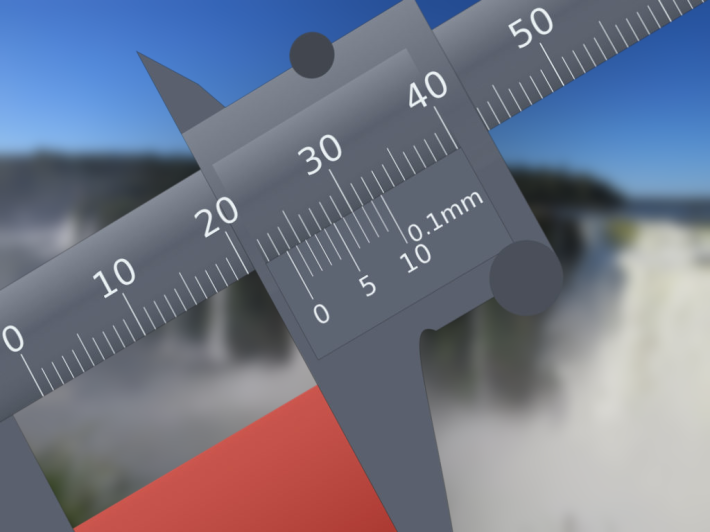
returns value=23.7 unit=mm
